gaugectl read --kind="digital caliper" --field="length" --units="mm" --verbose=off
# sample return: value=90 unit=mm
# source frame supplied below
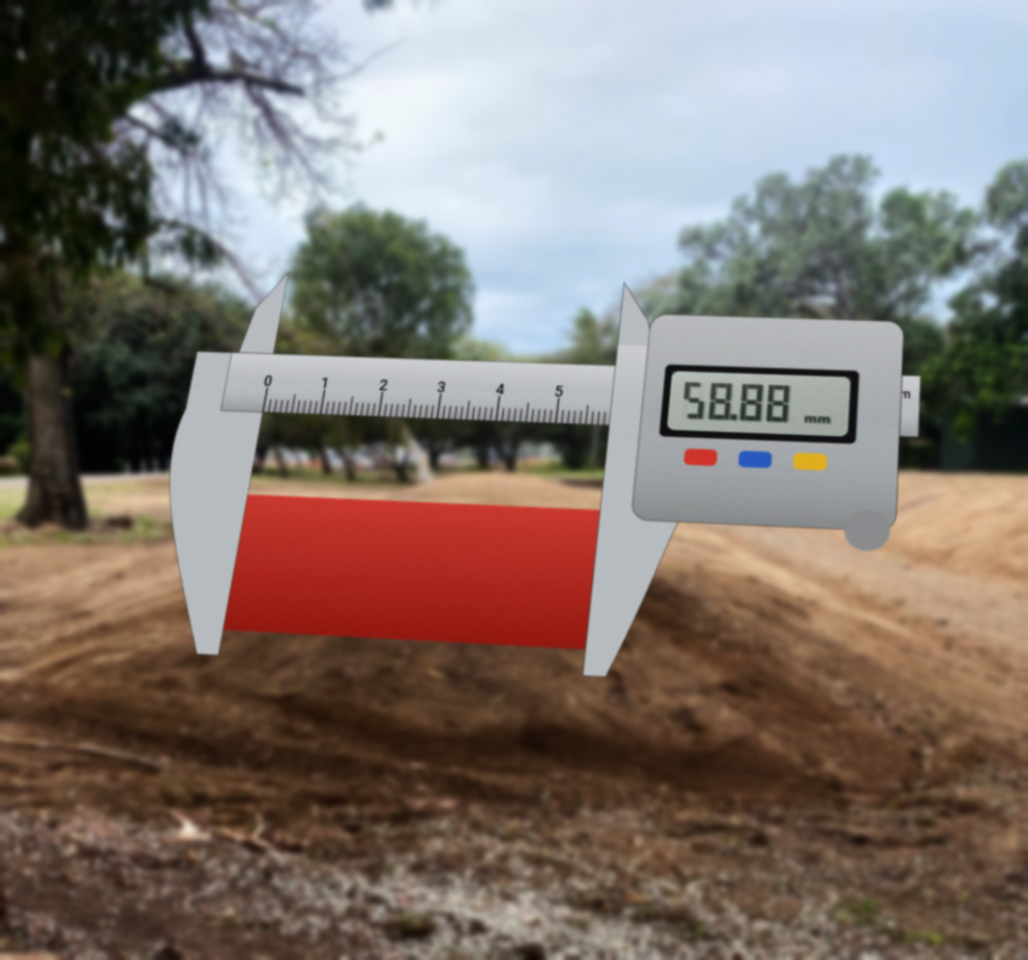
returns value=58.88 unit=mm
